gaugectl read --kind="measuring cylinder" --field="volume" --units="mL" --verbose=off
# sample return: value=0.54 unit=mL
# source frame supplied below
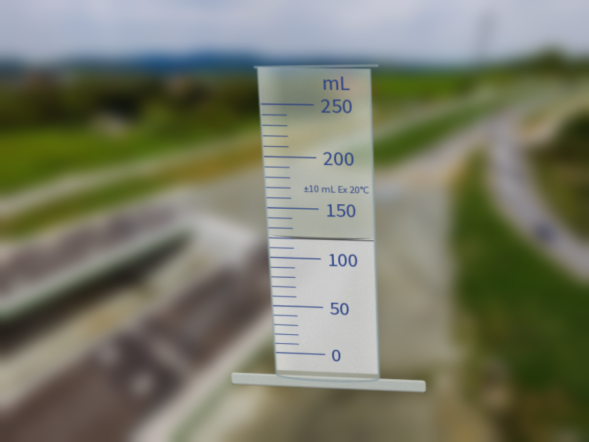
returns value=120 unit=mL
